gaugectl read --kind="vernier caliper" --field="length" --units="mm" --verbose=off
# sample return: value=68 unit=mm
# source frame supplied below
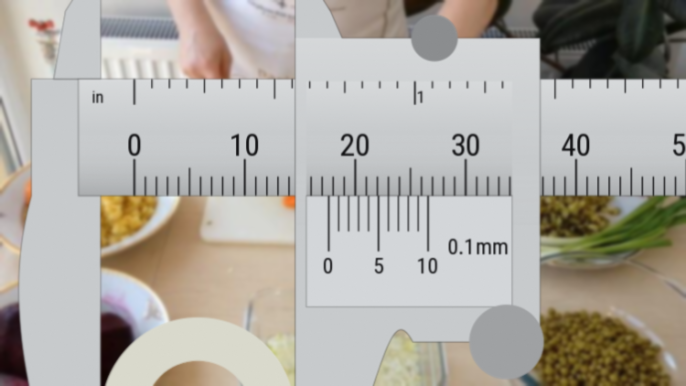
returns value=17.6 unit=mm
